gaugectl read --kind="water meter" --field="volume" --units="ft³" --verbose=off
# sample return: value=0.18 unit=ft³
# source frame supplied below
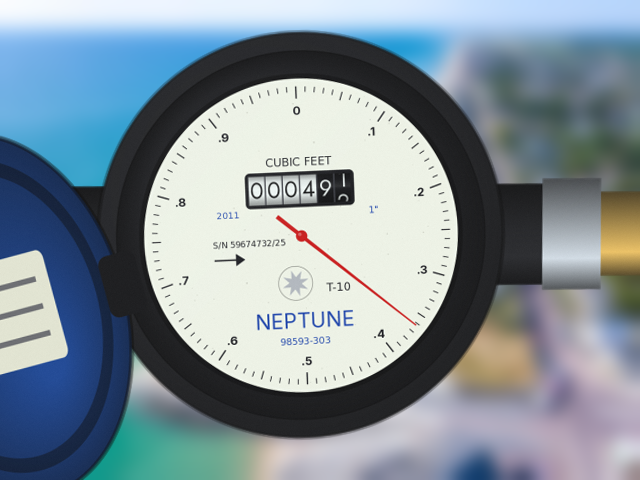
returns value=491.36 unit=ft³
